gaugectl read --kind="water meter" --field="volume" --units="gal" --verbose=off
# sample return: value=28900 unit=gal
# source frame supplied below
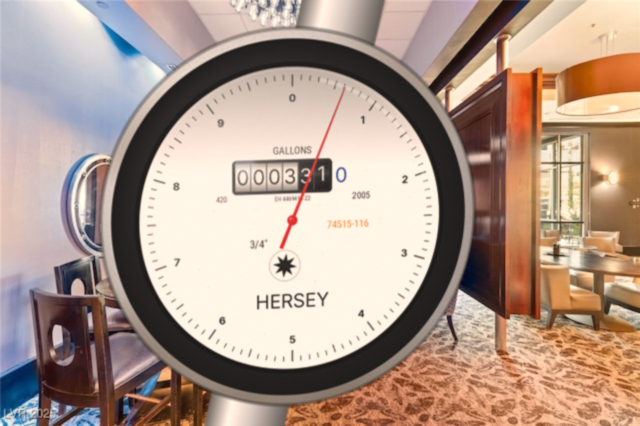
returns value=3310.6 unit=gal
